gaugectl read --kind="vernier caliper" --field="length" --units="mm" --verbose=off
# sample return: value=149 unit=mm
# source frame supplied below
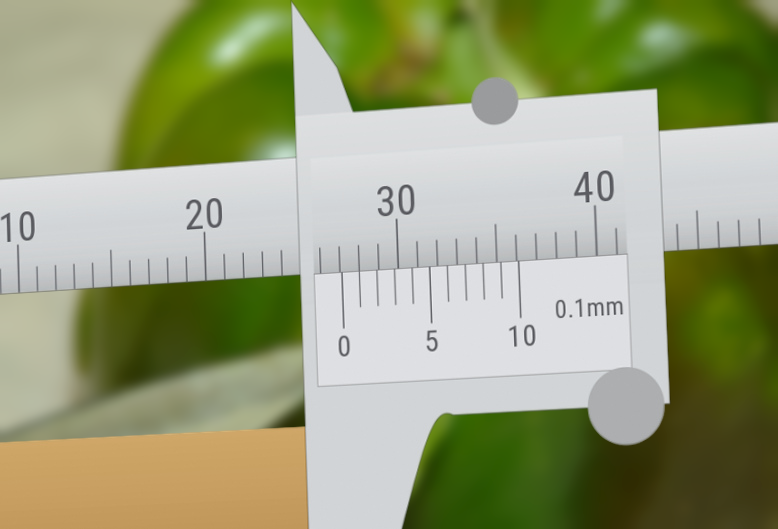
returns value=27.1 unit=mm
